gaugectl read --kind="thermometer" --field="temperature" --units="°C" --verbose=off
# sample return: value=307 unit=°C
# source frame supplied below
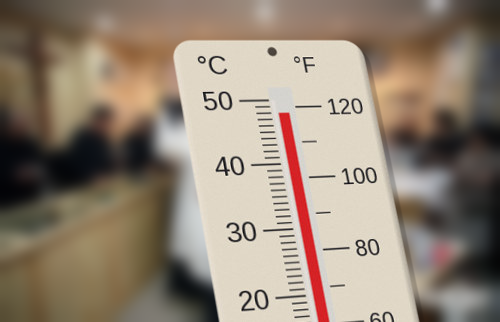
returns value=48 unit=°C
